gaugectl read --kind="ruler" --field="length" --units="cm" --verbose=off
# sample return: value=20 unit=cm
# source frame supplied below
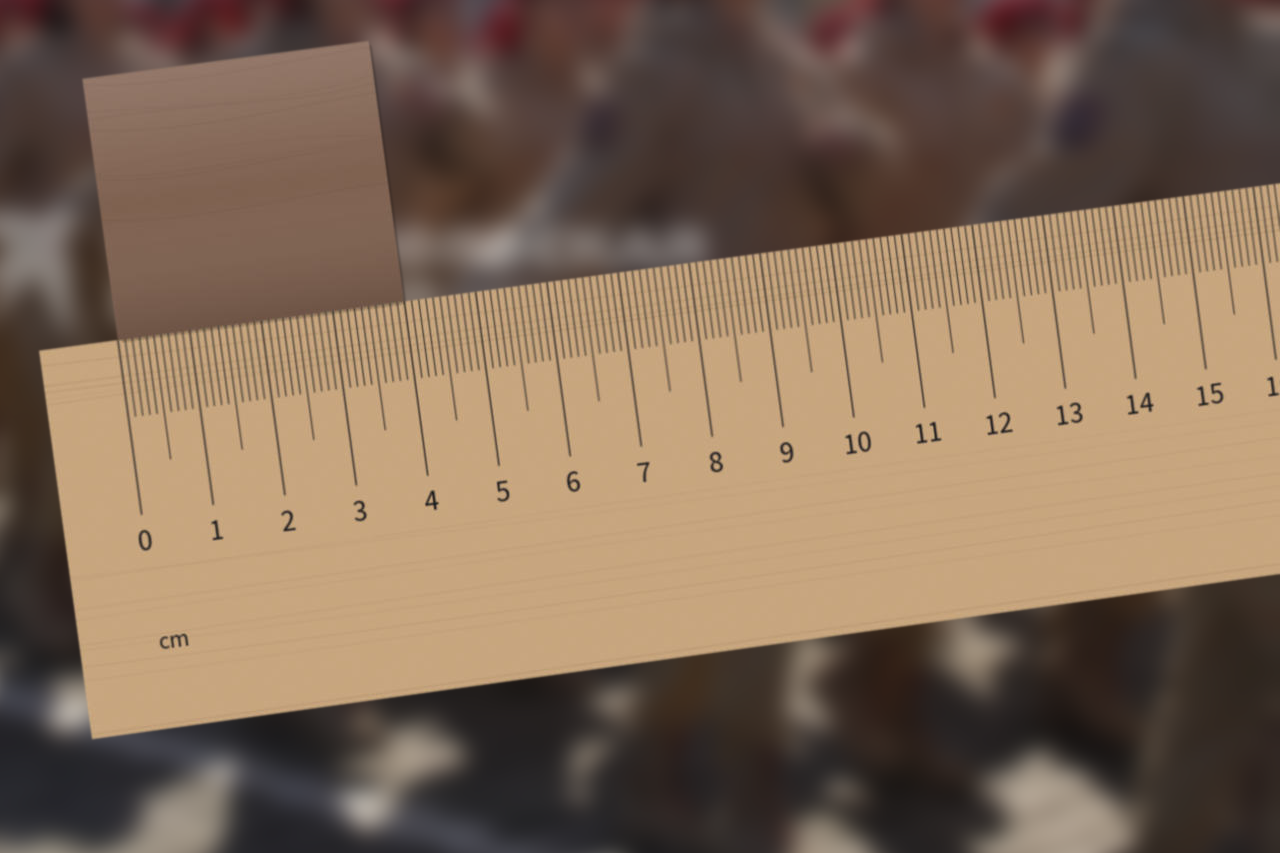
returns value=4 unit=cm
